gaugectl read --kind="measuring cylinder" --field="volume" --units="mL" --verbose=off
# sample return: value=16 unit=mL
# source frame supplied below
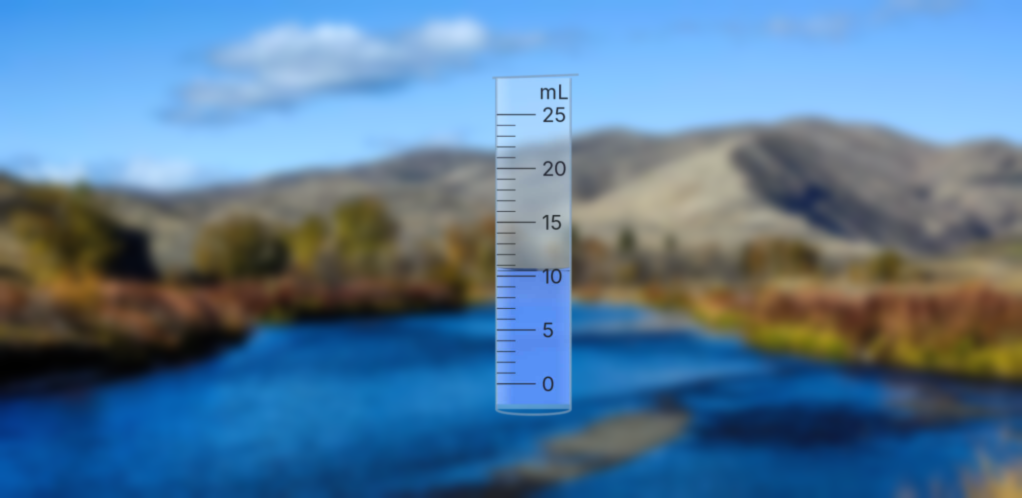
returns value=10.5 unit=mL
